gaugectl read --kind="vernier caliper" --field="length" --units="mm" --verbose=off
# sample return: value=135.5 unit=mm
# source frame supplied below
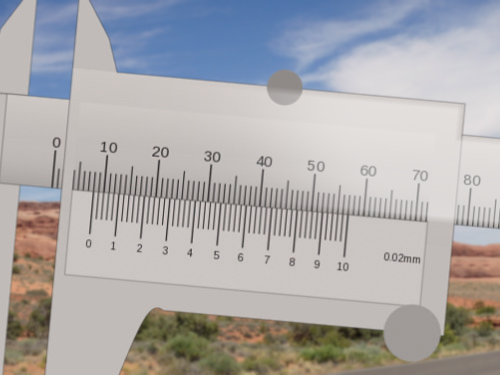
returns value=8.0 unit=mm
